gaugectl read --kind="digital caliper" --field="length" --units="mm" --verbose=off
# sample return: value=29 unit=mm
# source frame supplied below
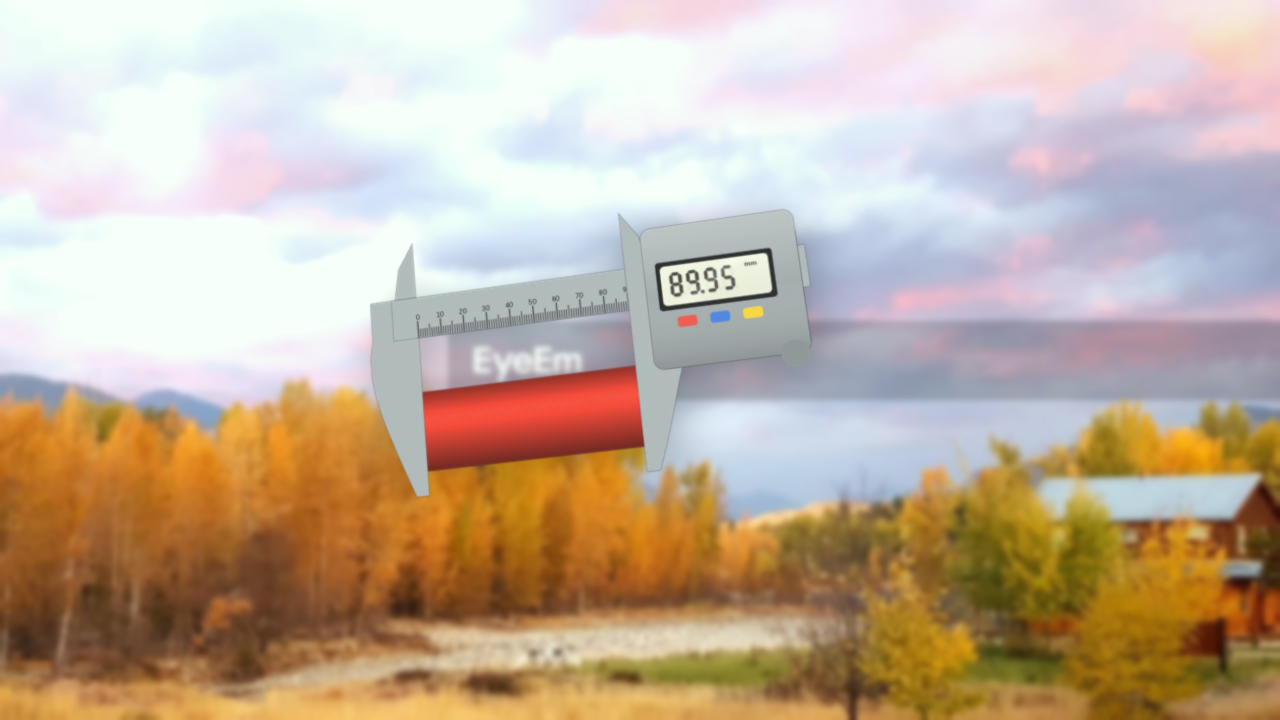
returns value=89.95 unit=mm
